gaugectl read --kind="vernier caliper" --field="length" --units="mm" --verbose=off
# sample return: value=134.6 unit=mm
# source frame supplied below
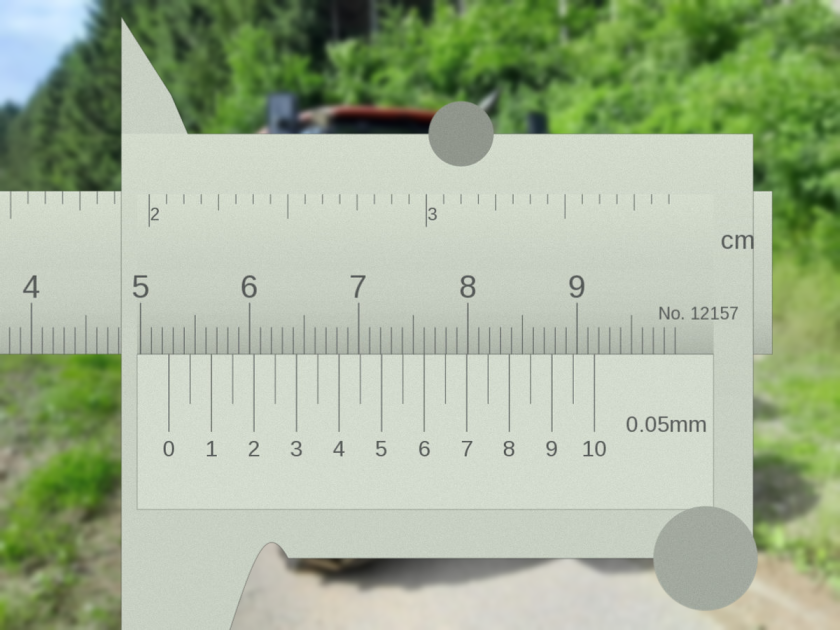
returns value=52.6 unit=mm
